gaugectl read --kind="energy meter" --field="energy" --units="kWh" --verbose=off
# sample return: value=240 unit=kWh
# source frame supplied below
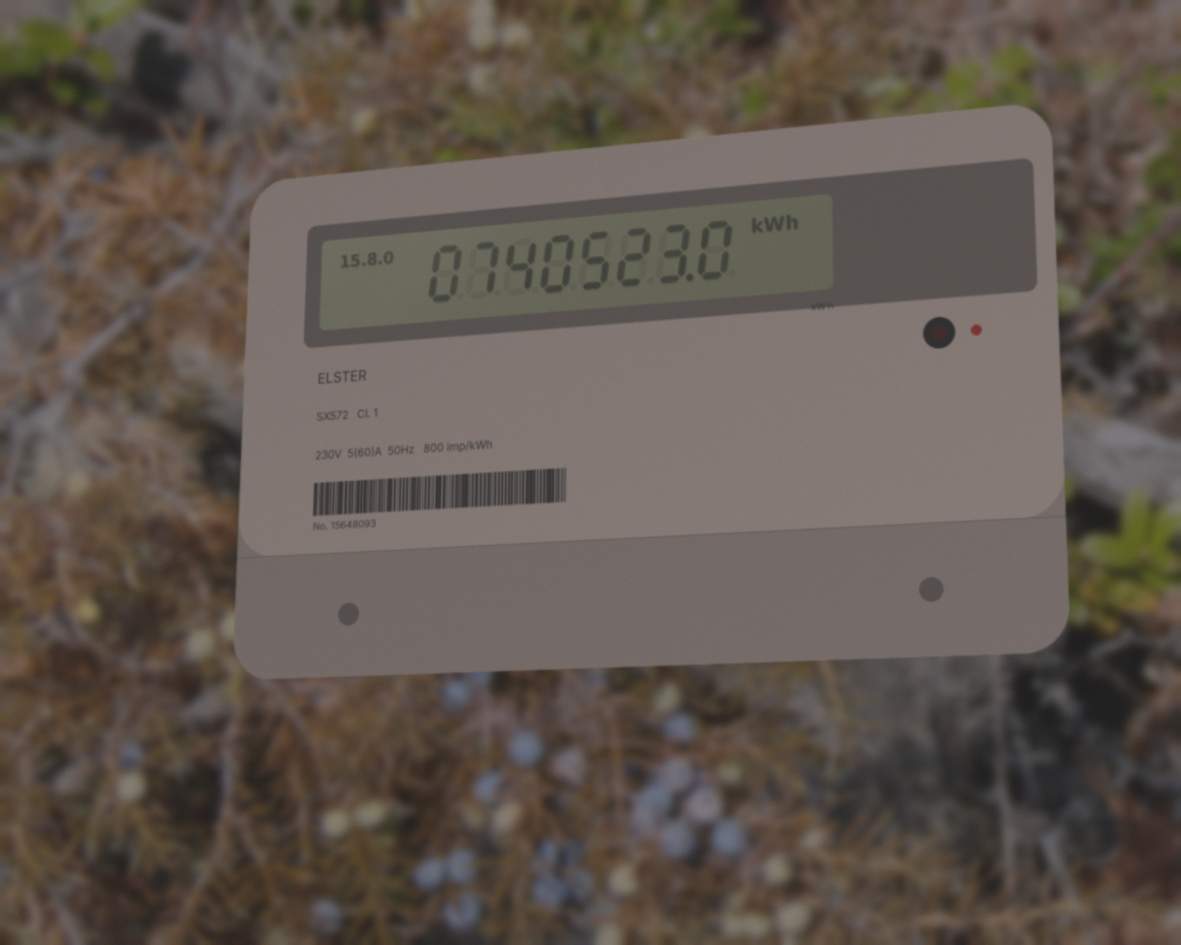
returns value=740523.0 unit=kWh
